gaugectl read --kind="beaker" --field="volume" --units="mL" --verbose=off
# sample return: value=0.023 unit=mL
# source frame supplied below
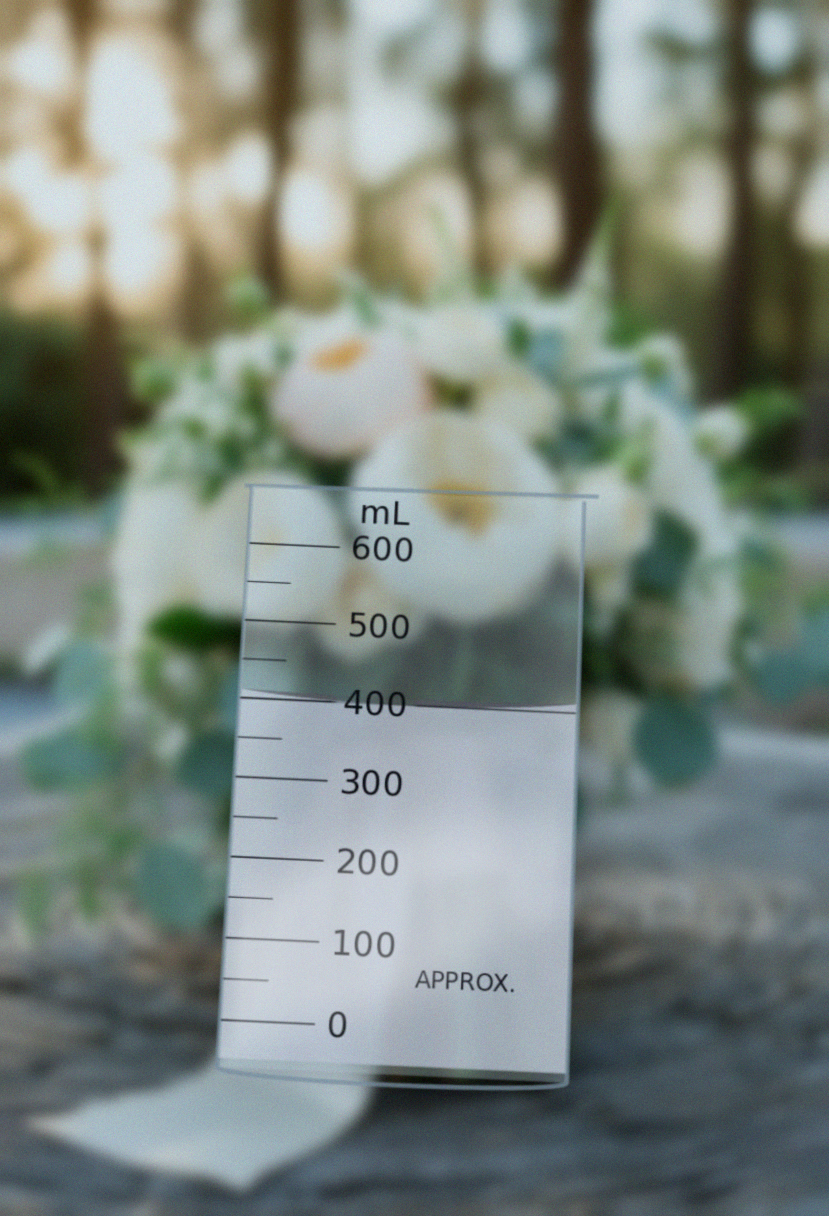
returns value=400 unit=mL
